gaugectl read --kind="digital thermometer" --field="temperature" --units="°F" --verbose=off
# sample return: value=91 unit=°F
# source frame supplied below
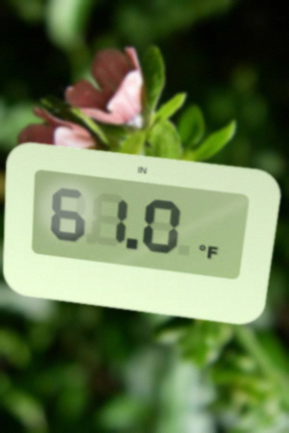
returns value=61.0 unit=°F
